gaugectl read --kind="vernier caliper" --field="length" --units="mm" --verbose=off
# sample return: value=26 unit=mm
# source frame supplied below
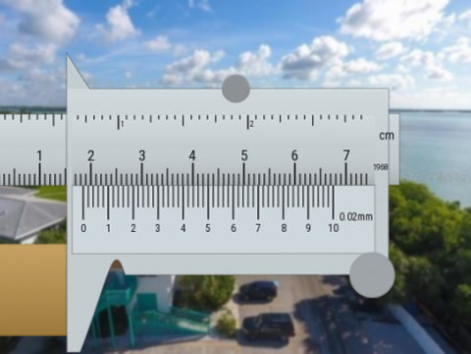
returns value=18.5 unit=mm
